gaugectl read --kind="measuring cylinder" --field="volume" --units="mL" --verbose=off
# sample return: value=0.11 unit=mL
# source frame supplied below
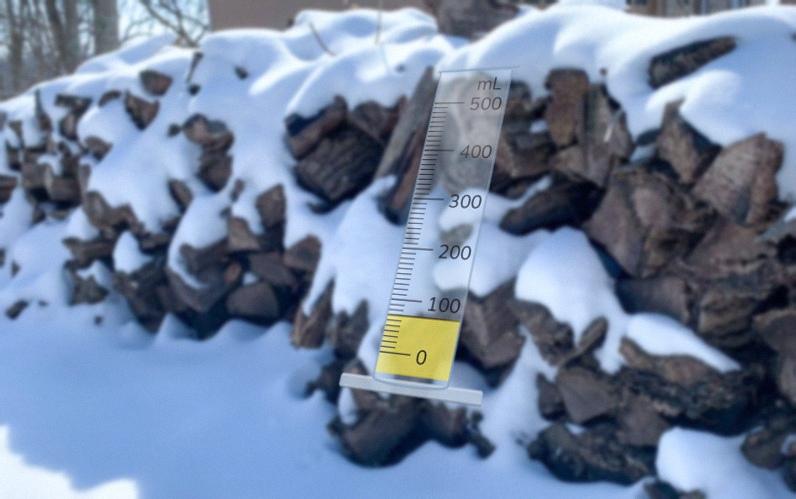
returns value=70 unit=mL
